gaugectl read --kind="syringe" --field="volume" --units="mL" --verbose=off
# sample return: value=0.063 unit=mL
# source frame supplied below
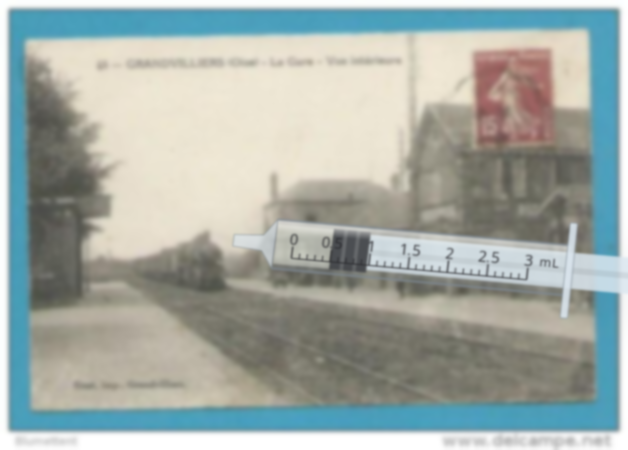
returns value=0.5 unit=mL
